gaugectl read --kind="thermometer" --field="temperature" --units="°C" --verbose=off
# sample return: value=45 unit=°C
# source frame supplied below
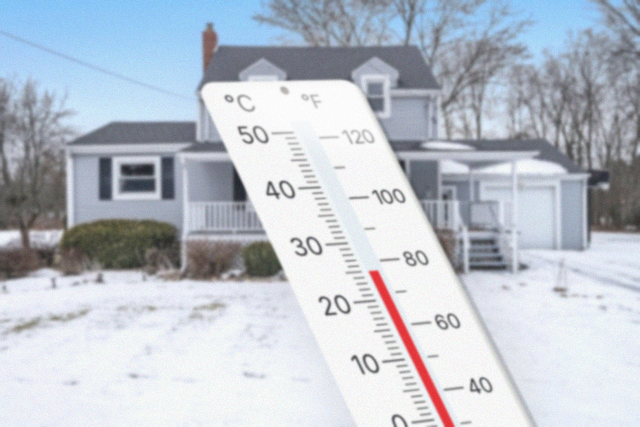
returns value=25 unit=°C
